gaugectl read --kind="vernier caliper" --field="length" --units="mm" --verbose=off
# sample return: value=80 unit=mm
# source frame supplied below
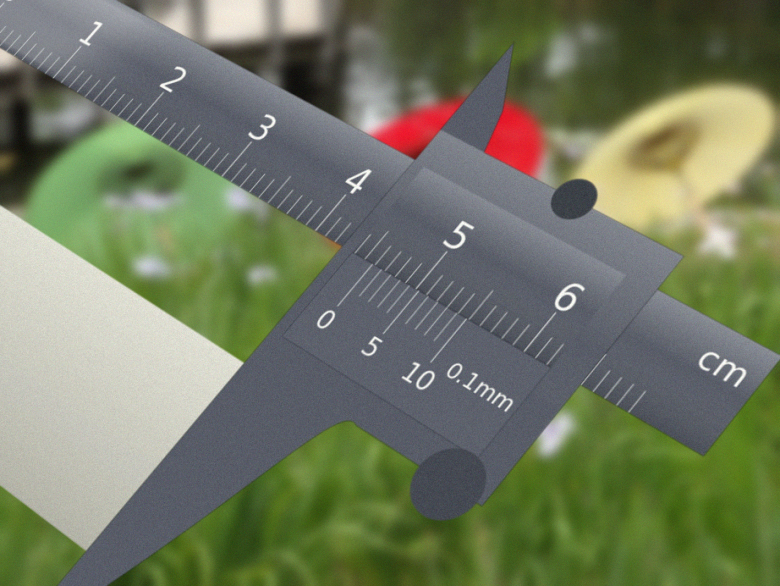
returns value=45.8 unit=mm
